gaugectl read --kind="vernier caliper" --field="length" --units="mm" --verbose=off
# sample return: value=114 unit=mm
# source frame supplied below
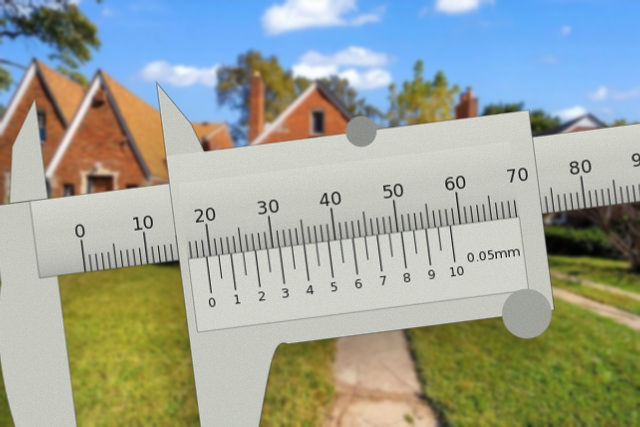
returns value=19.4 unit=mm
